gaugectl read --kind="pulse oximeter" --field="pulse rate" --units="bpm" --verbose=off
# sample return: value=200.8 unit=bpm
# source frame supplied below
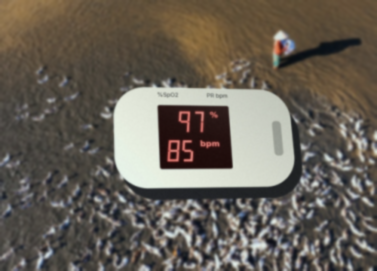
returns value=85 unit=bpm
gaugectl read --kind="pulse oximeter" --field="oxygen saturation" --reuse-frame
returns value=97 unit=%
